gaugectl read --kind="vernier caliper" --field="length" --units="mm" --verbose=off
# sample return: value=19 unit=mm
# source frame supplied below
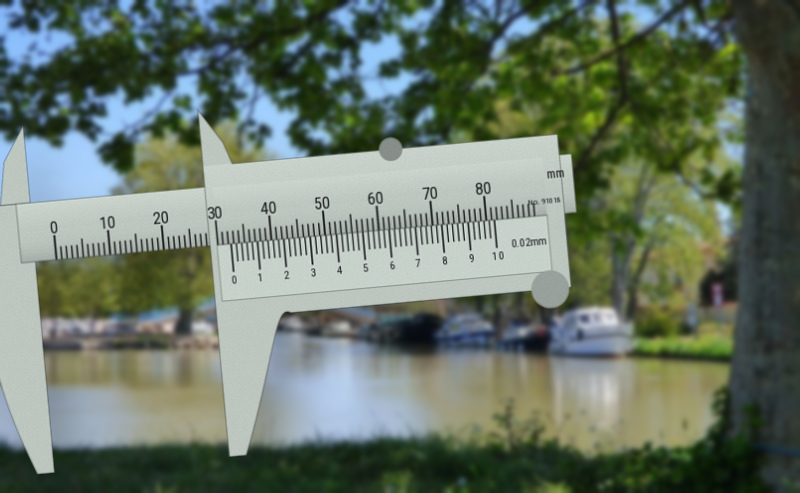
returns value=32.5 unit=mm
